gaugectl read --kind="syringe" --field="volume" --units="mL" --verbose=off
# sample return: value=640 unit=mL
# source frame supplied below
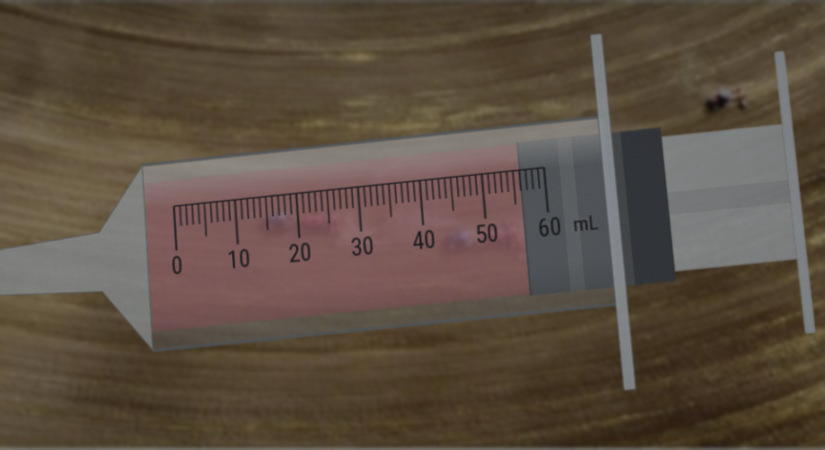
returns value=56 unit=mL
